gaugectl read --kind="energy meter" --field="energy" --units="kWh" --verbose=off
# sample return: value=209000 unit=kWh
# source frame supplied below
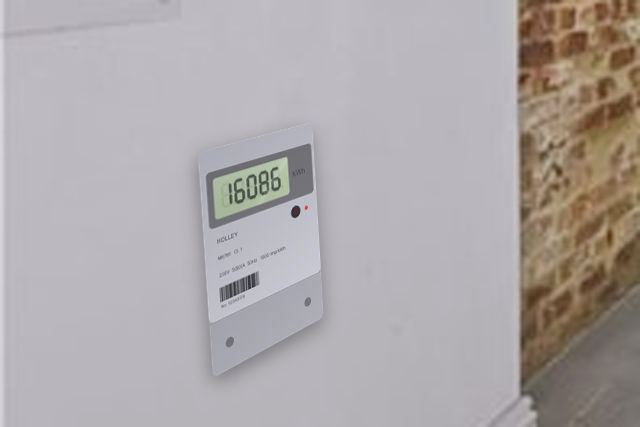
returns value=16086 unit=kWh
